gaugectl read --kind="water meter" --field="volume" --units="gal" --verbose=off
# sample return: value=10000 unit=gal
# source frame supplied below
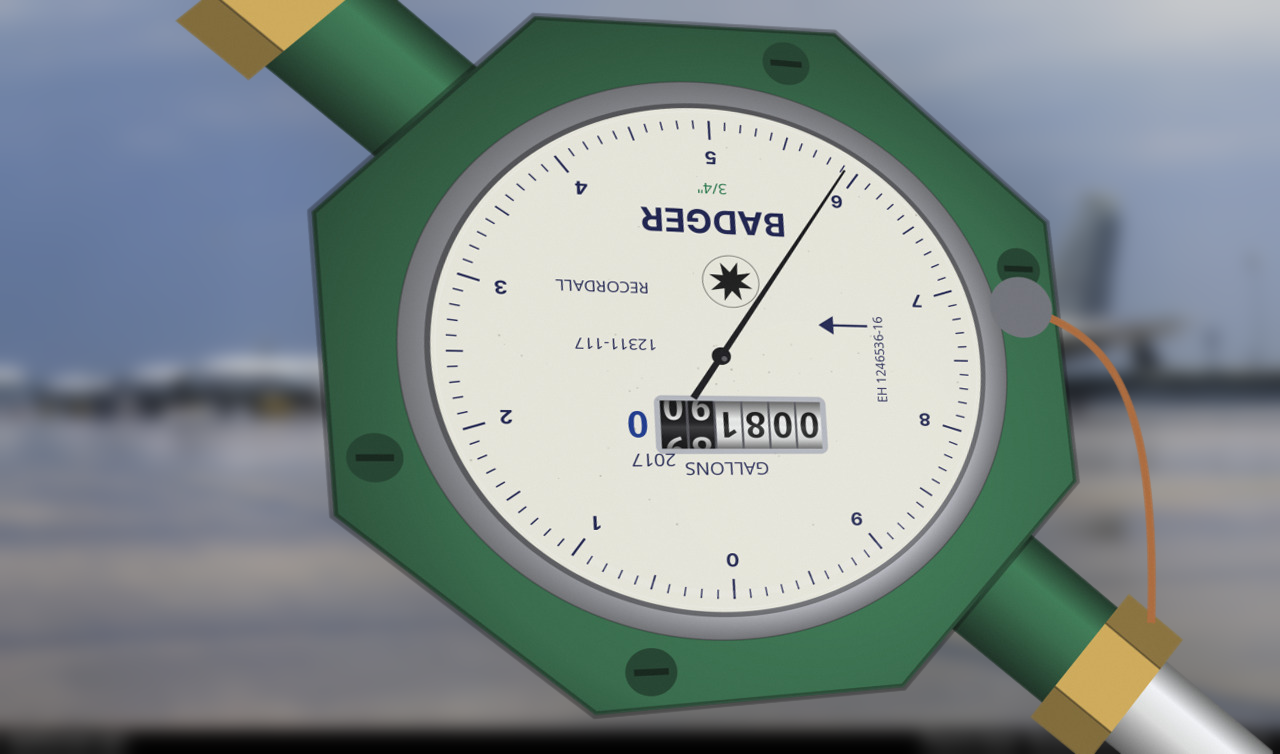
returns value=81895.9 unit=gal
